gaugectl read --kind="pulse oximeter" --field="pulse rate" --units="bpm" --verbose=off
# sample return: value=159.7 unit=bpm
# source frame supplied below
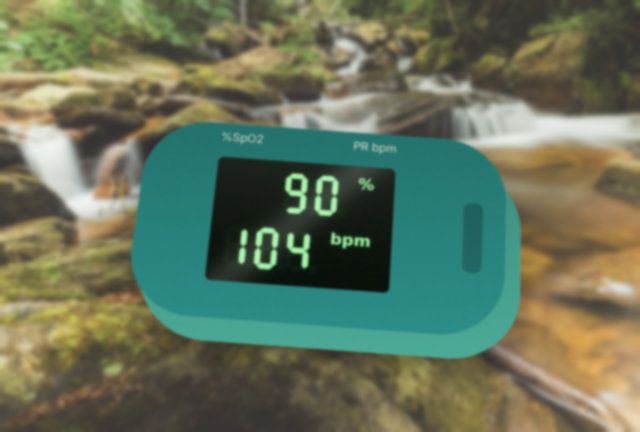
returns value=104 unit=bpm
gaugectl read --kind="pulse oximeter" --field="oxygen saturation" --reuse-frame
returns value=90 unit=%
